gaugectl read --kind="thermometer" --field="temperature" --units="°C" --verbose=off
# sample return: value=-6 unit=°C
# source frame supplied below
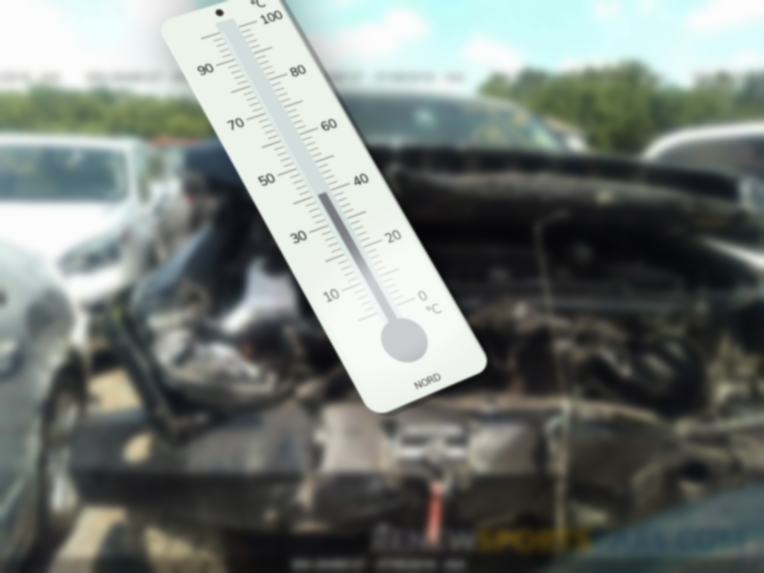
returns value=40 unit=°C
